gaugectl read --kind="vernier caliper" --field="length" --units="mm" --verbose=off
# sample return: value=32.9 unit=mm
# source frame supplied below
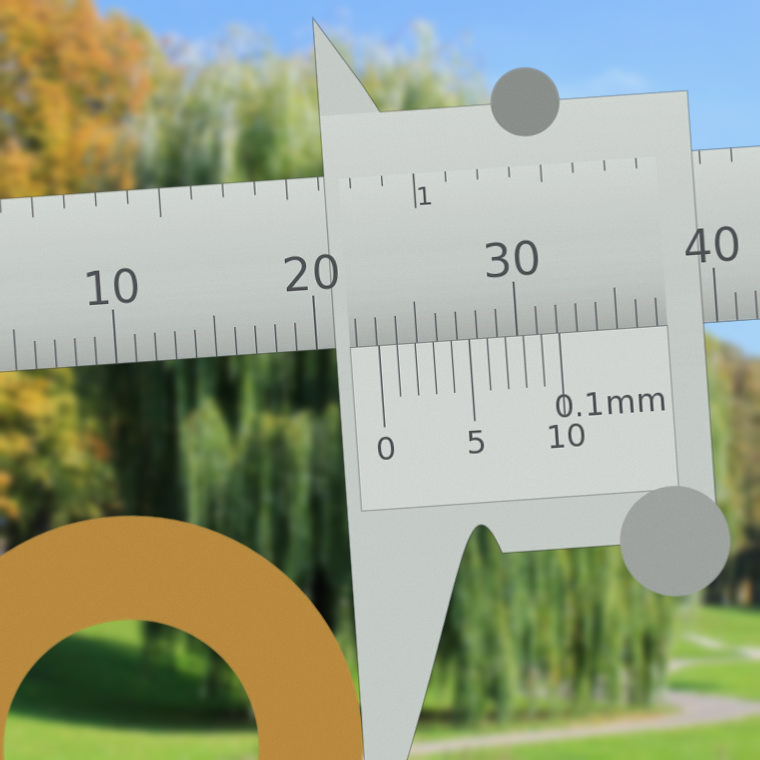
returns value=23.1 unit=mm
